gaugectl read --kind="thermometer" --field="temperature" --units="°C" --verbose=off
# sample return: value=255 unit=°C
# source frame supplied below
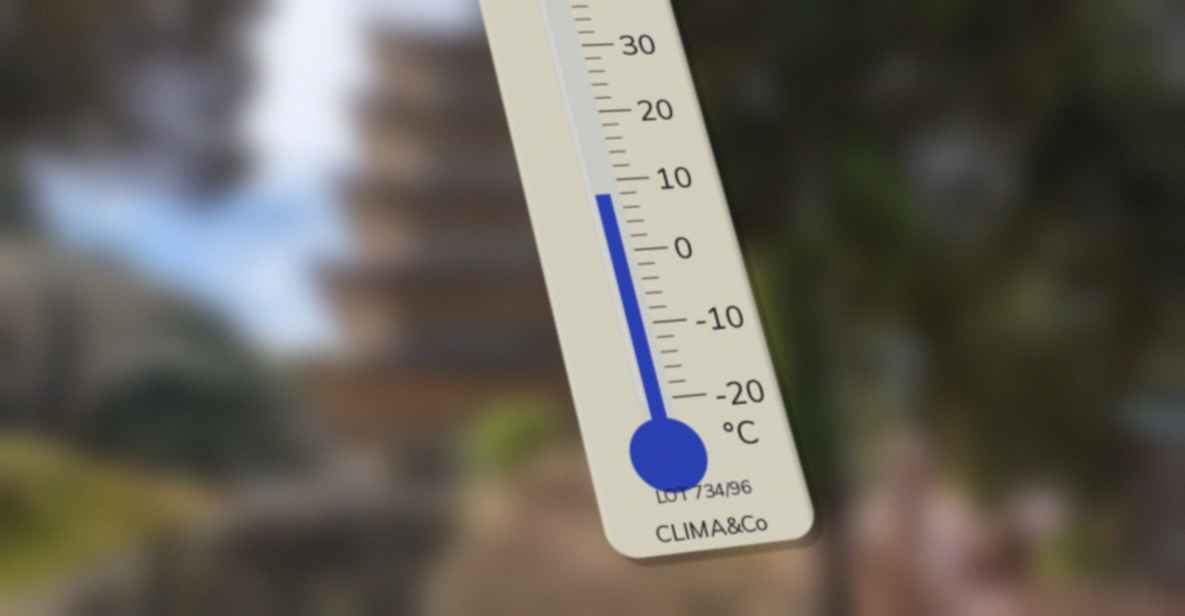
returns value=8 unit=°C
